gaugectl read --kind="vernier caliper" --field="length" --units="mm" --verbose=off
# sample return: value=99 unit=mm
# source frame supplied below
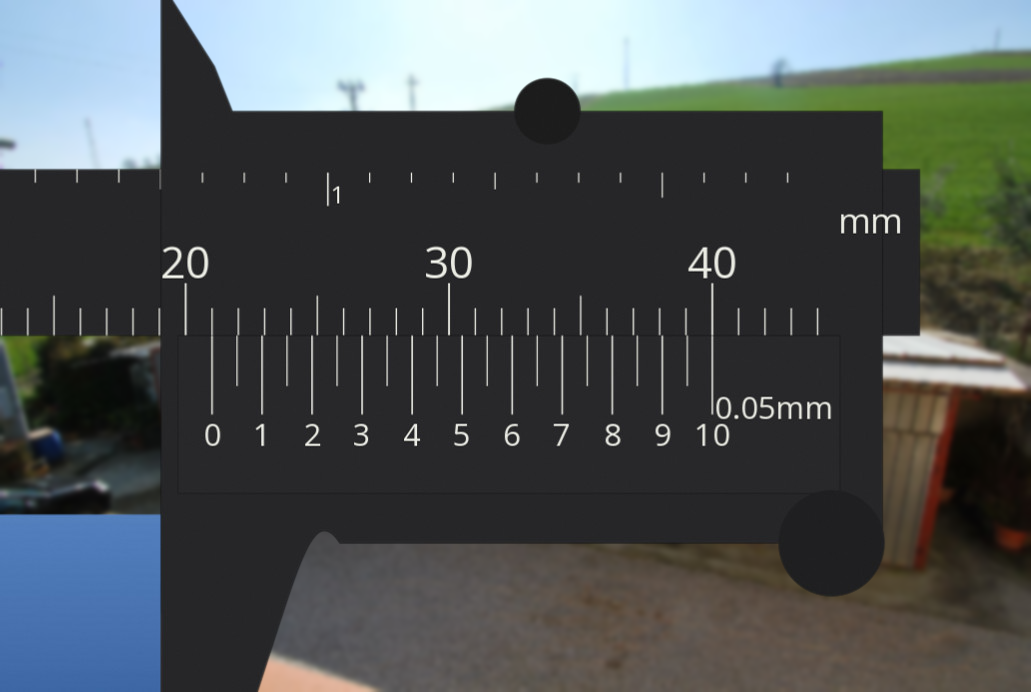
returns value=21.00 unit=mm
